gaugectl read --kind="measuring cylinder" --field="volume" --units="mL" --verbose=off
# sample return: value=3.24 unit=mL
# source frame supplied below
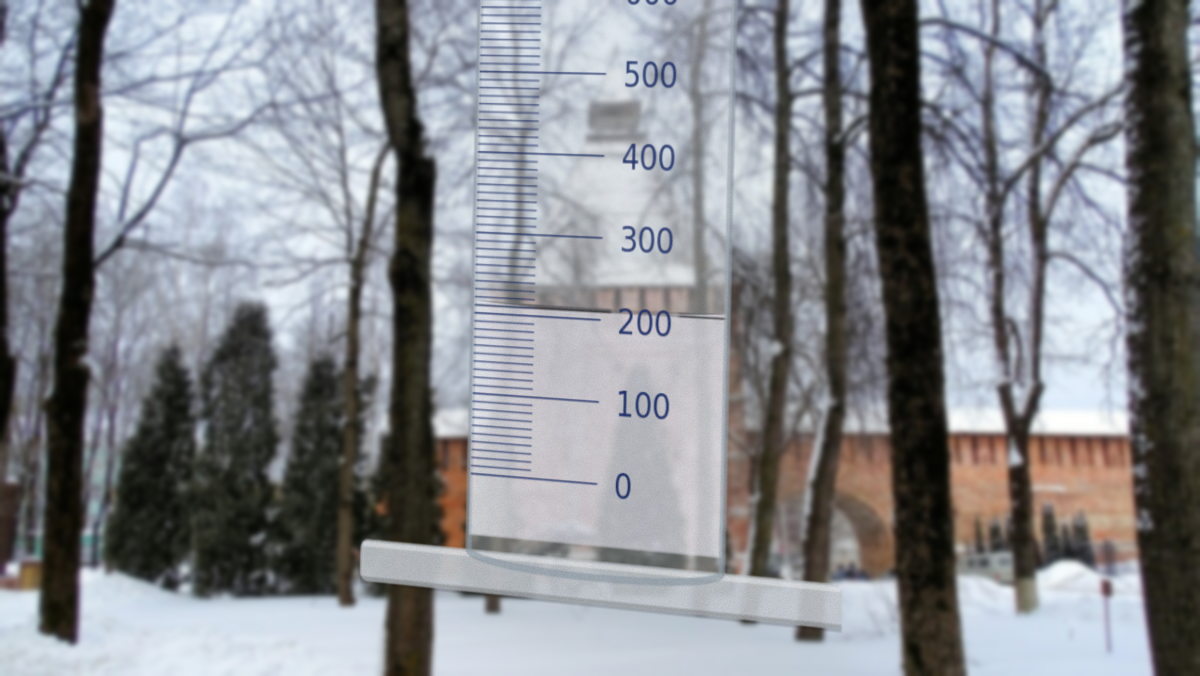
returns value=210 unit=mL
